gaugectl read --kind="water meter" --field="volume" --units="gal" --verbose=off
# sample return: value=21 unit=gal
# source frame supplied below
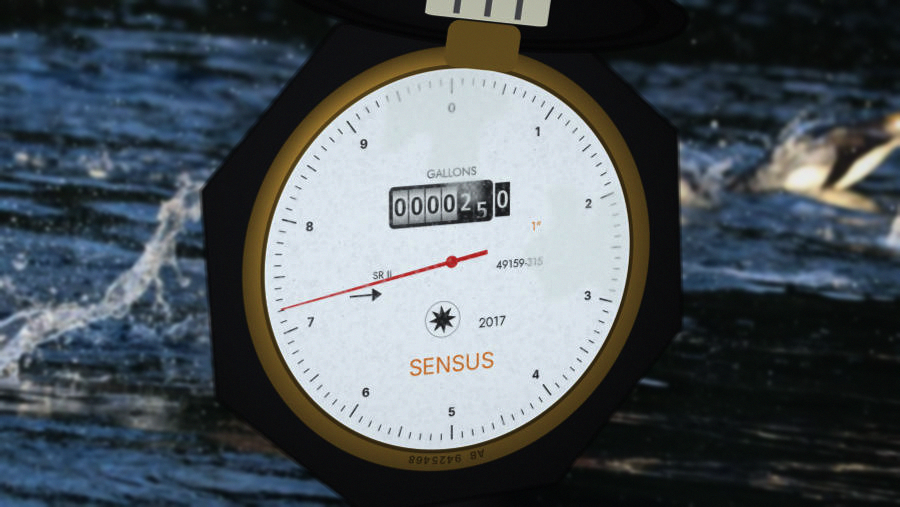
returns value=247.2 unit=gal
